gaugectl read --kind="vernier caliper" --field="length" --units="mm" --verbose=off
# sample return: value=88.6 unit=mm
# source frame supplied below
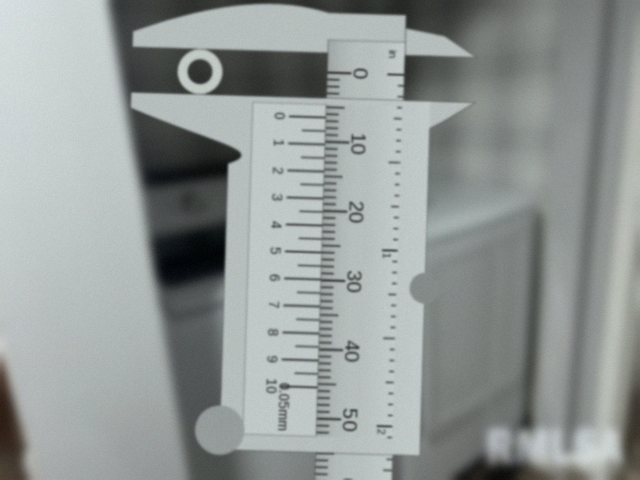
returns value=6.5 unit=mm
